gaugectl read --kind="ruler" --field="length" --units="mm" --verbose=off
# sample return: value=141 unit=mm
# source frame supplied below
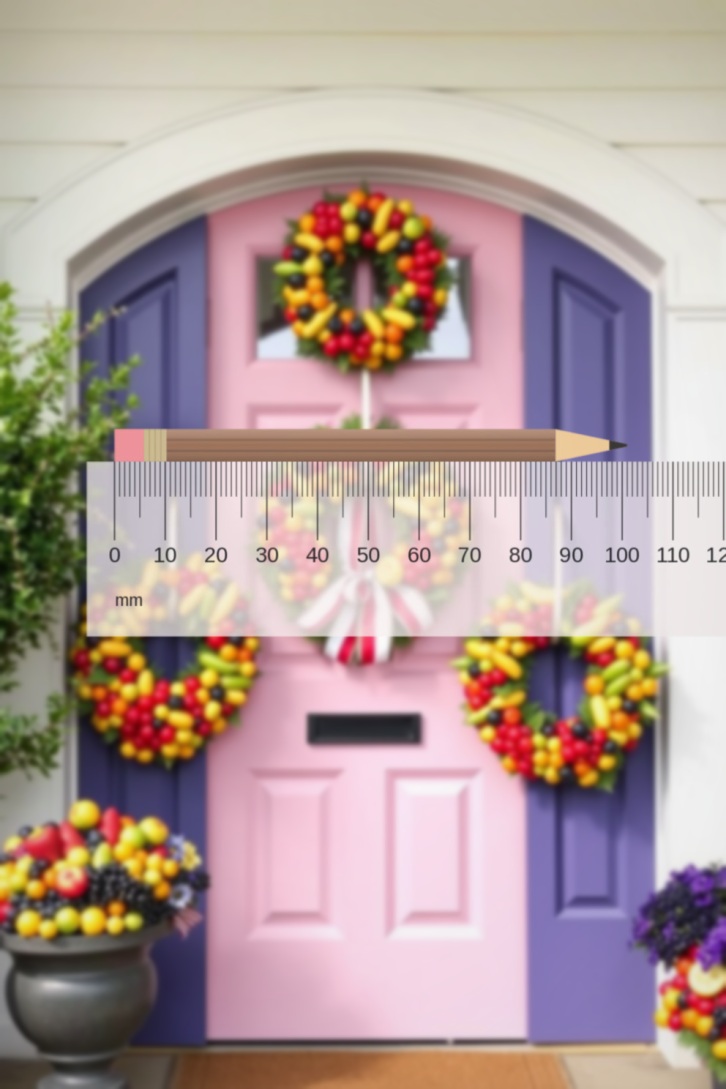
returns value=101 unit=mm
